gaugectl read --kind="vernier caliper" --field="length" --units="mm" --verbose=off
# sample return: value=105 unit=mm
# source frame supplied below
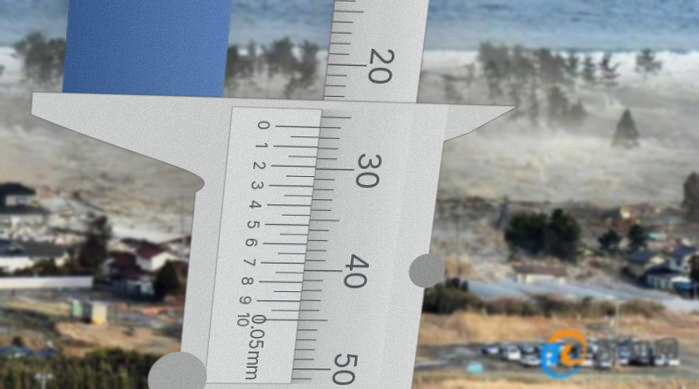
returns value=26.0 unit=mm
